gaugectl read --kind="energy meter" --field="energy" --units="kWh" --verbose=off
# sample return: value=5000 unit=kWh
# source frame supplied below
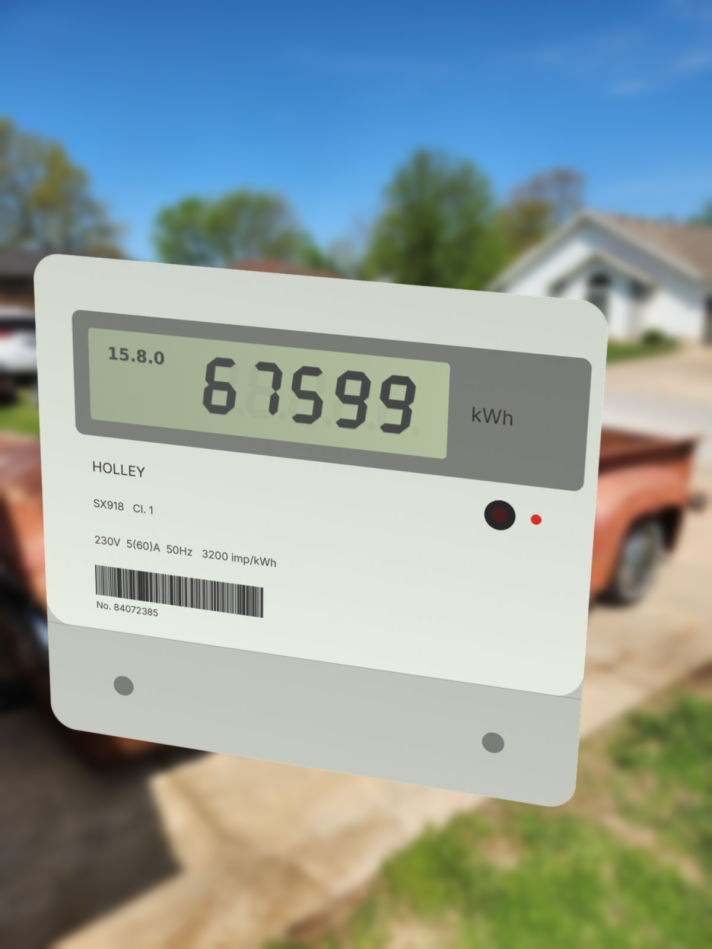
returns value=67599 unit=kWh
